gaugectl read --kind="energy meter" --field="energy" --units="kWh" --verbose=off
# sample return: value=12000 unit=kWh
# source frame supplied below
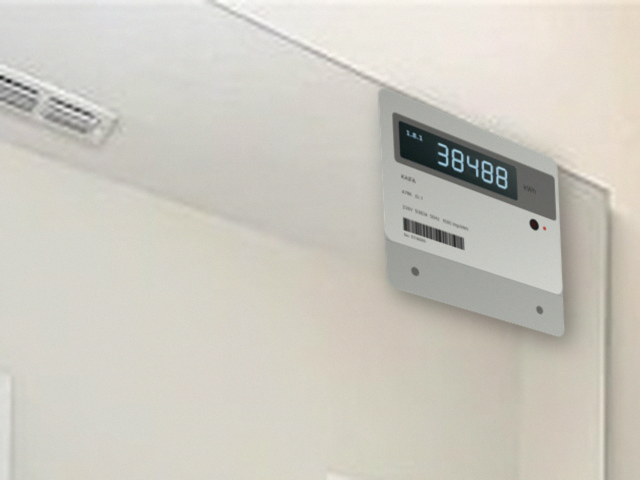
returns value=38488 unit=kWh
